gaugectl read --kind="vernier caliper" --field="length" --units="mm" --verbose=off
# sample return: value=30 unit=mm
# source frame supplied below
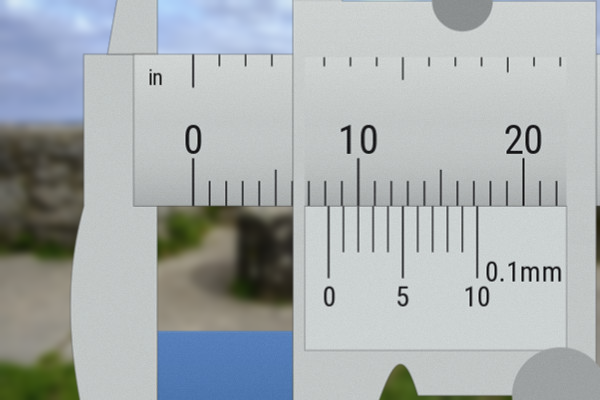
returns value=8.2 unit=mm
